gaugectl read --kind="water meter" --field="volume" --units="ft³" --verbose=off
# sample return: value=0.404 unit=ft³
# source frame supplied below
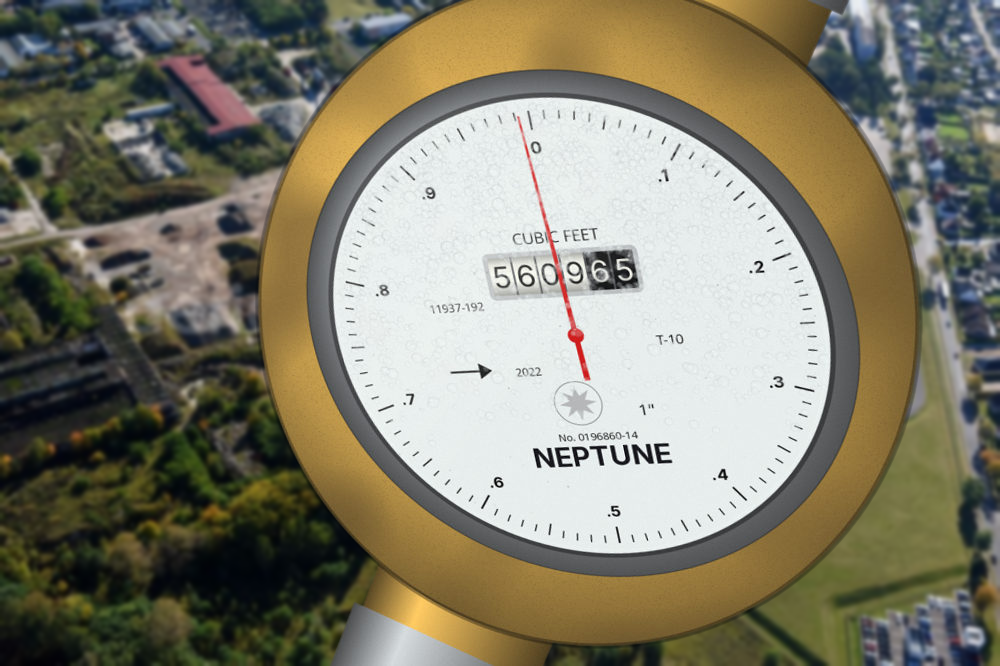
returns value=560964.99 unit=ft³
